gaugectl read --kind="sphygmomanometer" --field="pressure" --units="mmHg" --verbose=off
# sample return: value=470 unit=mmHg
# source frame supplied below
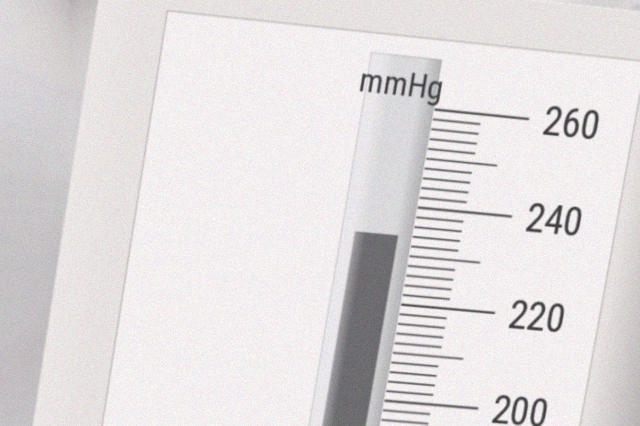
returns value=234 unit=mmHg
